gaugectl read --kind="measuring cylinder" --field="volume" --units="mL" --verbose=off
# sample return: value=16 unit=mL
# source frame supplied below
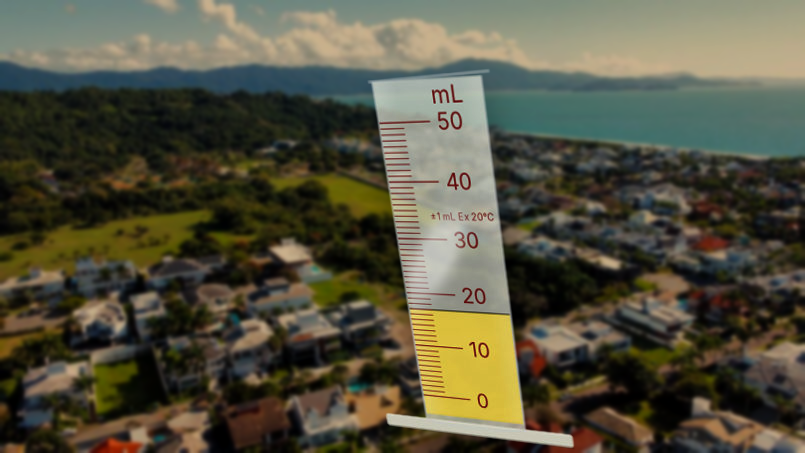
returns value=17 unit=mL
